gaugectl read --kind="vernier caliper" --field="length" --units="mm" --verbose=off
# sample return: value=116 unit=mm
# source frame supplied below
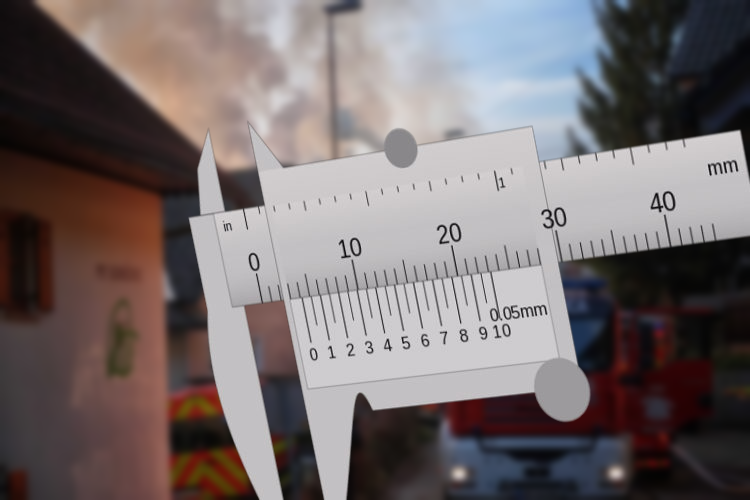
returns value=4.2 unit=mm
